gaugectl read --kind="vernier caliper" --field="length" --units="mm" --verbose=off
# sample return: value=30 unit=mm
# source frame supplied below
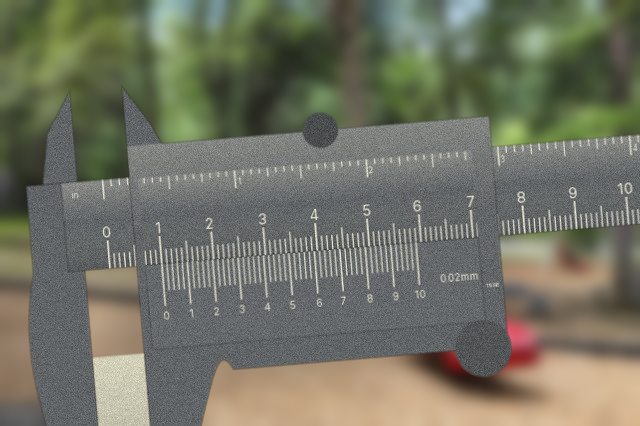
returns value=10.0 unit=mm
